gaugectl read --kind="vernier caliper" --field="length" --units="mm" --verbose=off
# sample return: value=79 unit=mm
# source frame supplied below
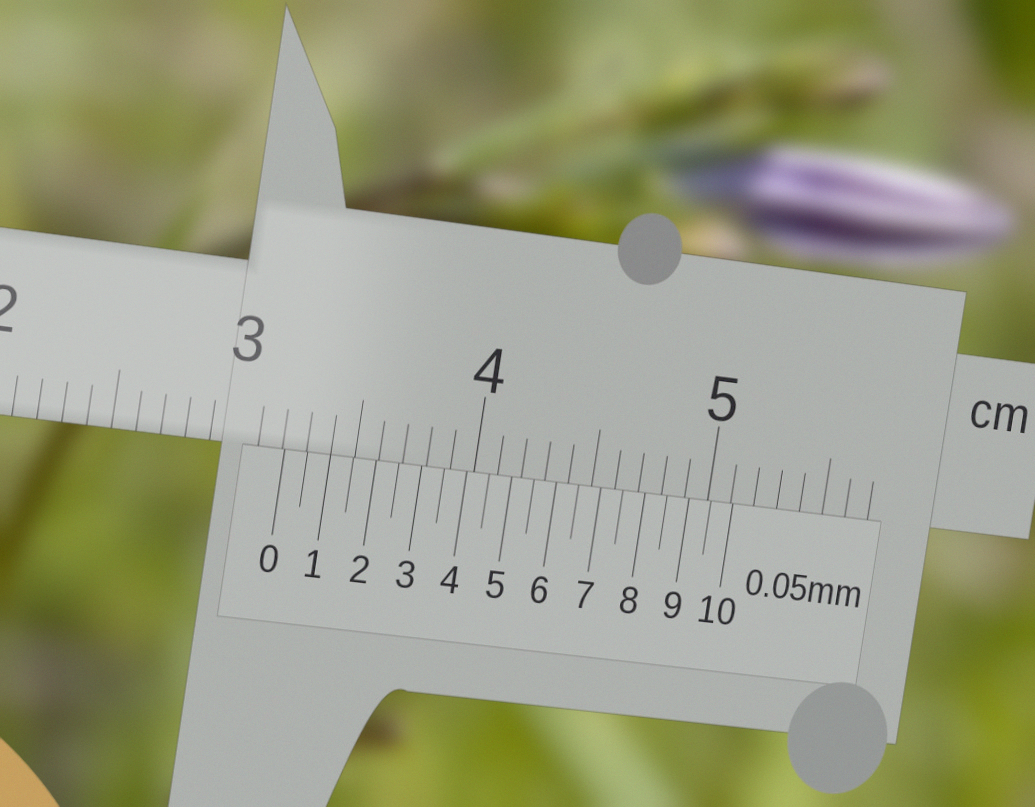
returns value=32.1 unit=mm
